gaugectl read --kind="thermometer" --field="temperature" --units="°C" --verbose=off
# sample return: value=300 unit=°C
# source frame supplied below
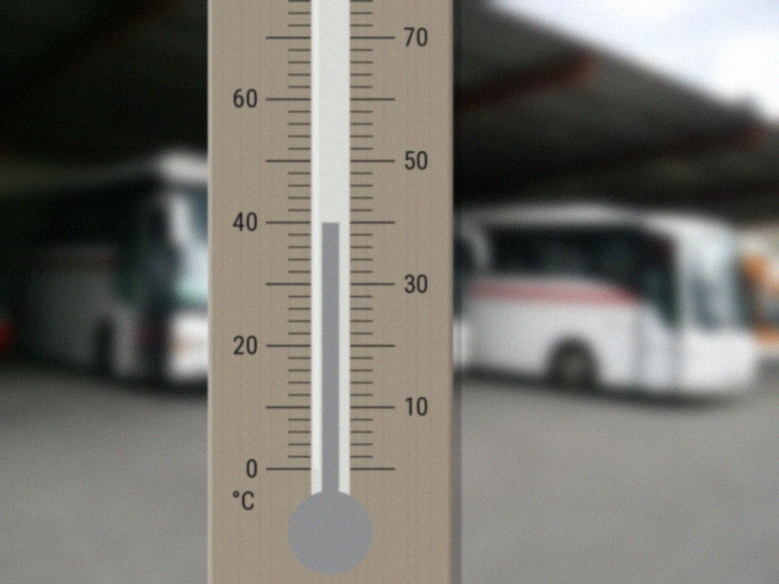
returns value=40 unit=°C
